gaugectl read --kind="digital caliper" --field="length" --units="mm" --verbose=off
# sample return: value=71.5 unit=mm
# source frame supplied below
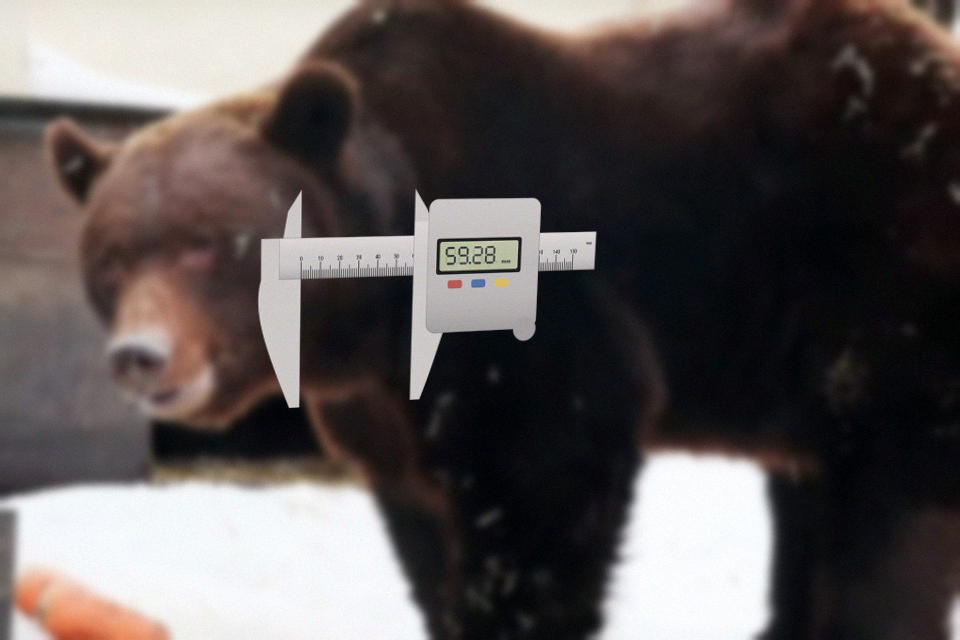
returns value=59.28 unit=mm
